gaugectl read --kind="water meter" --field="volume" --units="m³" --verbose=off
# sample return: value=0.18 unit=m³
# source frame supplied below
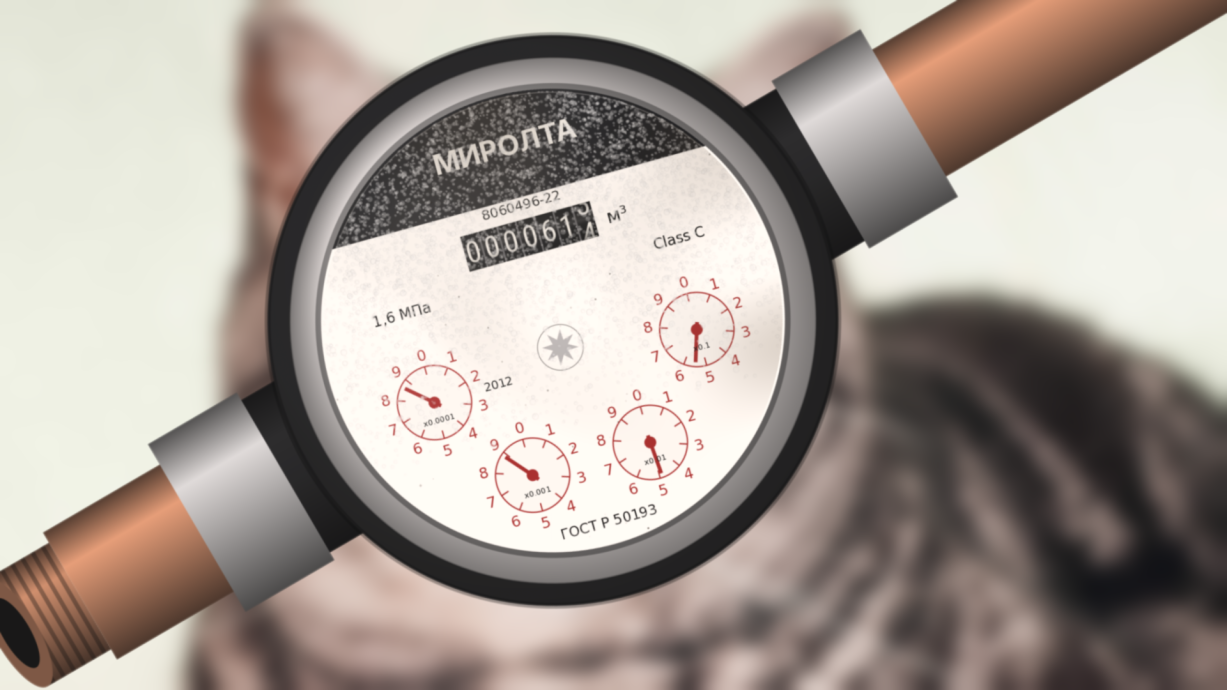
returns value=613.5488 unit=m³
